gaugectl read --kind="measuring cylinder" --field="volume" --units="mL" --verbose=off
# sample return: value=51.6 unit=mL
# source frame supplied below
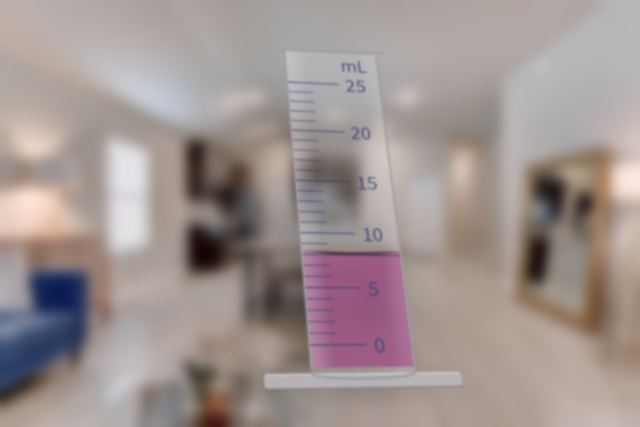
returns value=8 unit=mL
